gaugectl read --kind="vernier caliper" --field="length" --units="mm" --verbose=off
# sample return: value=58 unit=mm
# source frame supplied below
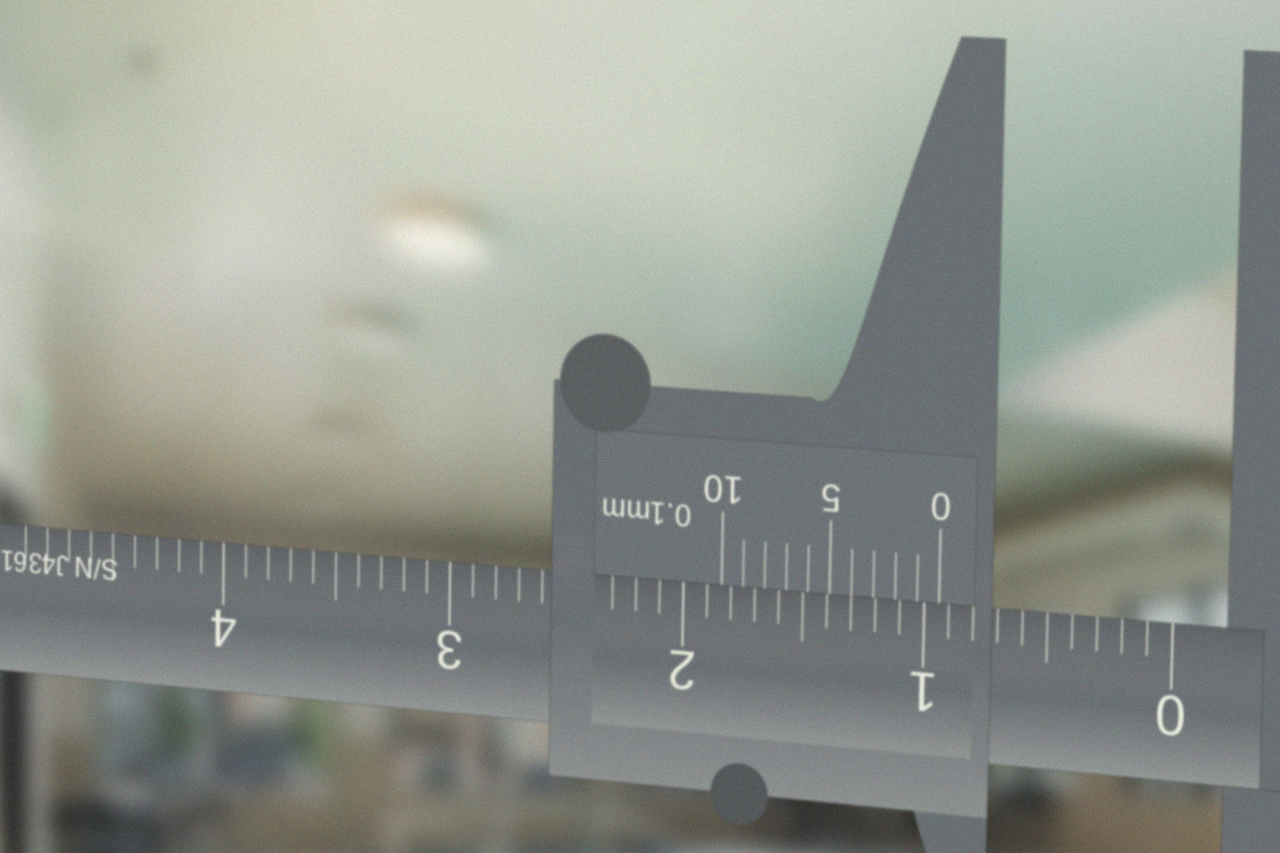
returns value=9.4 unit=mm
